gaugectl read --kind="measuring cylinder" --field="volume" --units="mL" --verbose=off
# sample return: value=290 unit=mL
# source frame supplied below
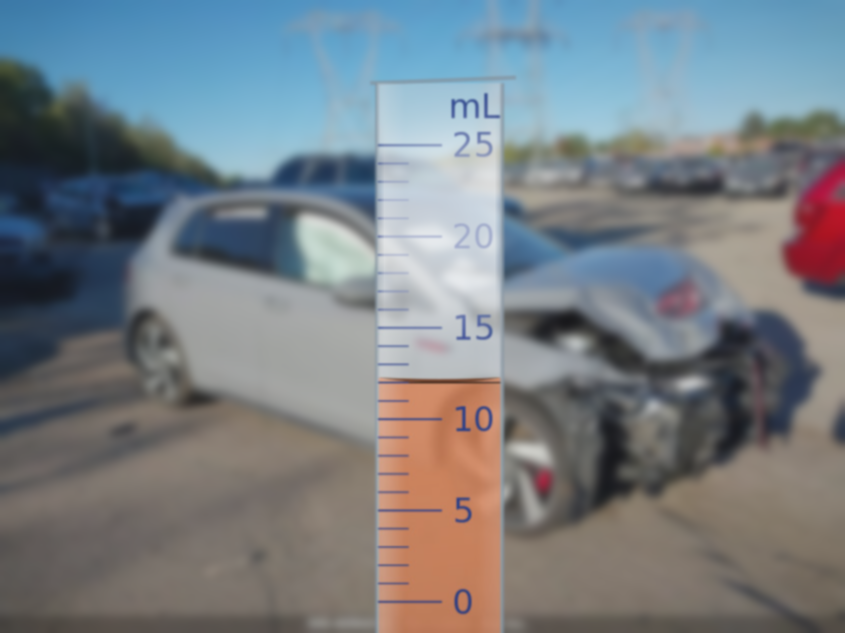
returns value=12 unit=mL
